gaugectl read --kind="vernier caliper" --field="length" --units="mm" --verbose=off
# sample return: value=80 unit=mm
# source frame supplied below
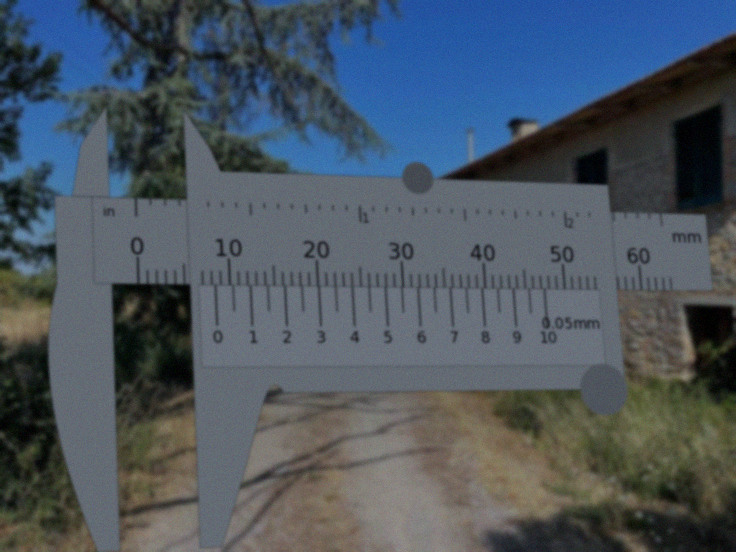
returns value=8.4 unit=mm
